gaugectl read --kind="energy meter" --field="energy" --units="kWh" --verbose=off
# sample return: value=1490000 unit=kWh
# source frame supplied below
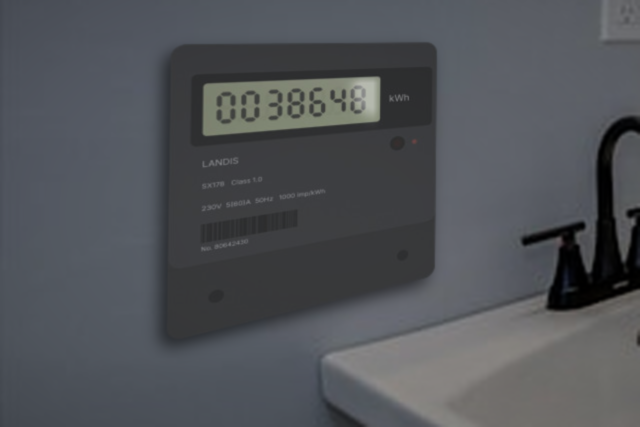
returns value=38648 unit=kWh
